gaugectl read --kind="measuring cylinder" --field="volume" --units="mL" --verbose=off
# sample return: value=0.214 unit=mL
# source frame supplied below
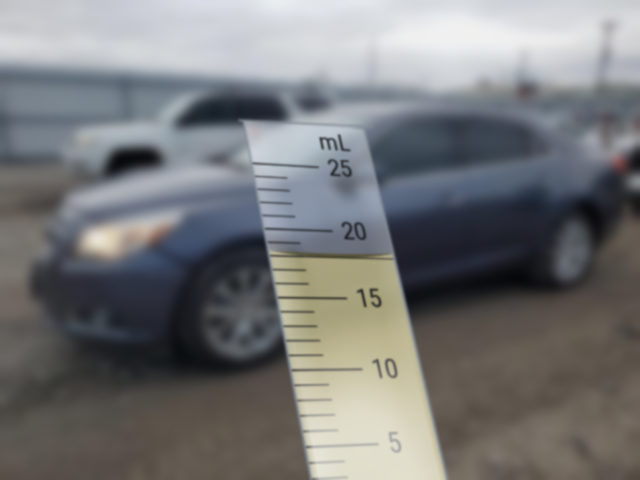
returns value=18 unit=mL
